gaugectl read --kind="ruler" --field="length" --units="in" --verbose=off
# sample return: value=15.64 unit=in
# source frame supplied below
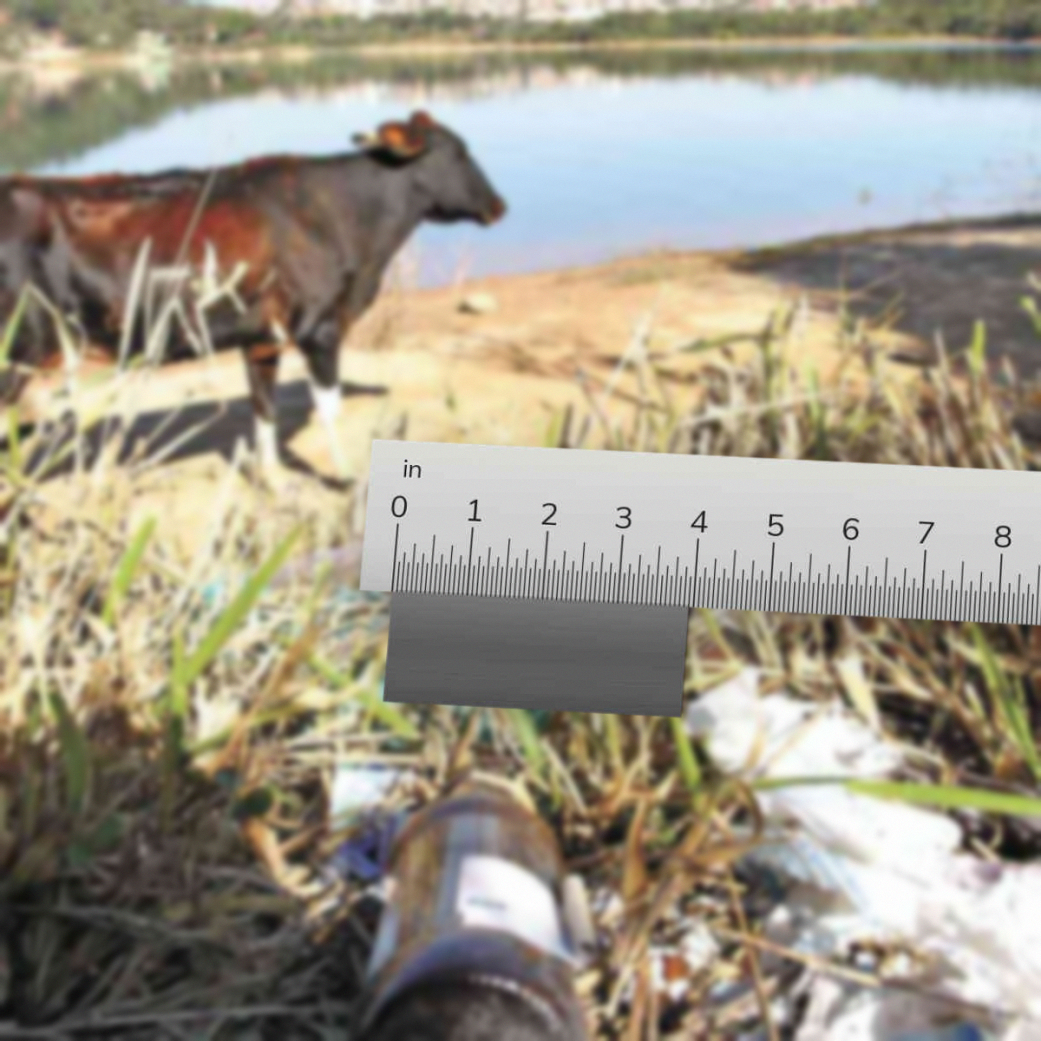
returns value=3.9375 unit=in
